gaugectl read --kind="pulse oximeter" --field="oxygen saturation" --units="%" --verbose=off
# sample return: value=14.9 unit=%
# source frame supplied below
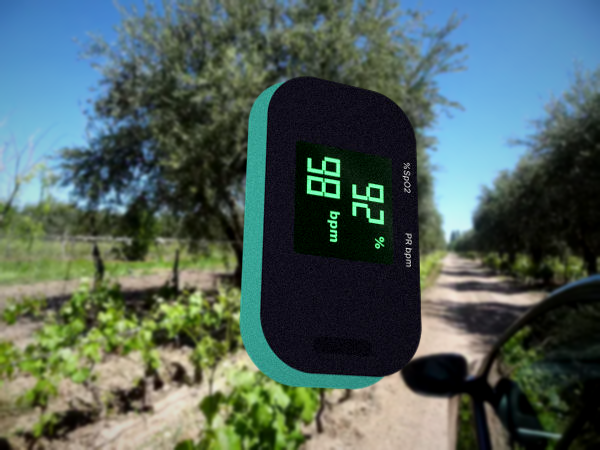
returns value=92 unit=%
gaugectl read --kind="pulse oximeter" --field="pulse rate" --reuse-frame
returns value=98 unit=bpm
